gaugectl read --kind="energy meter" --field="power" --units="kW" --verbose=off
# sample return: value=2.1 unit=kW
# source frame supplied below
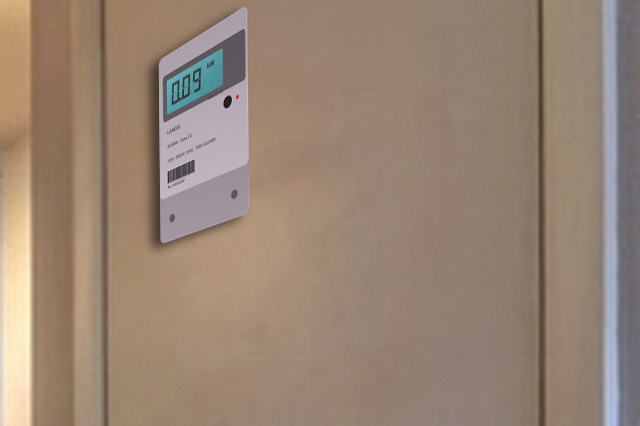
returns value=0.09 unit=kW
